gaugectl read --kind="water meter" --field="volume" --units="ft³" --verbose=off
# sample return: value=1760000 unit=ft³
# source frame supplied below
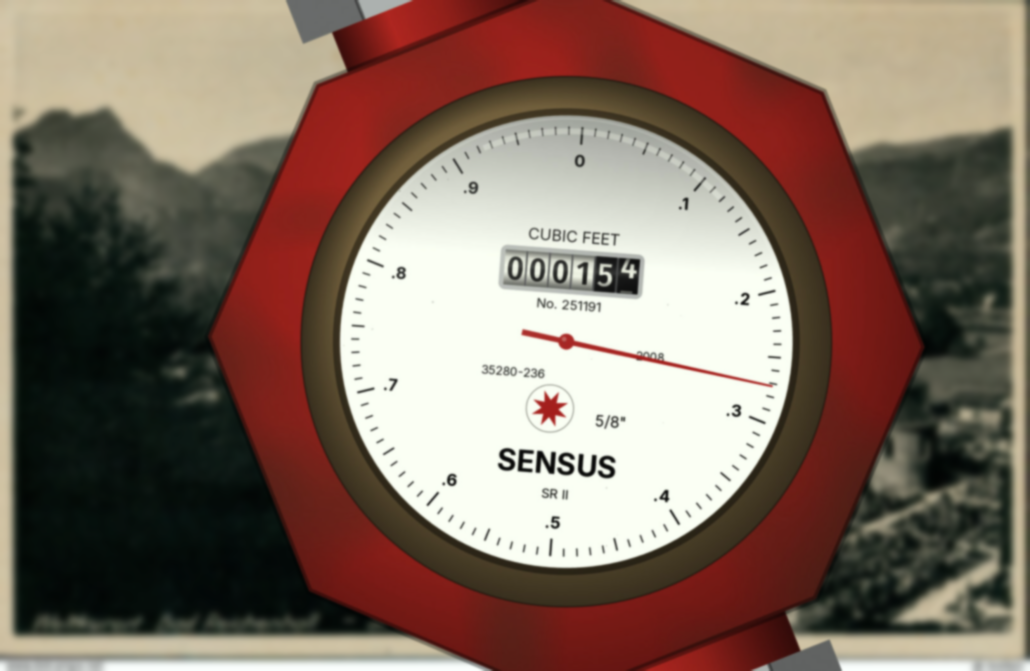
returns value=154.27 unit=ft³
